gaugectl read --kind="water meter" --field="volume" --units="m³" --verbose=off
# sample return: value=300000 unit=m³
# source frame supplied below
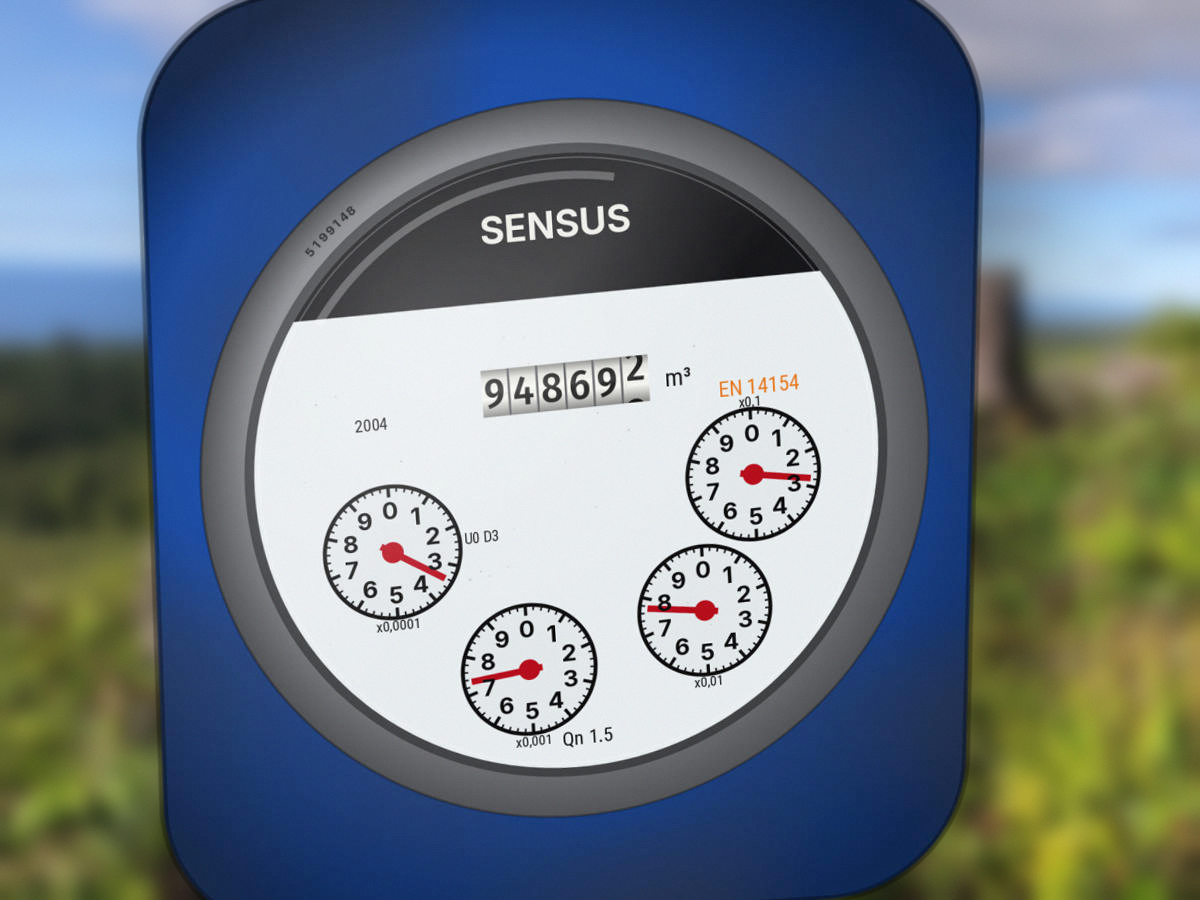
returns value=948692.2773 unit=m³
